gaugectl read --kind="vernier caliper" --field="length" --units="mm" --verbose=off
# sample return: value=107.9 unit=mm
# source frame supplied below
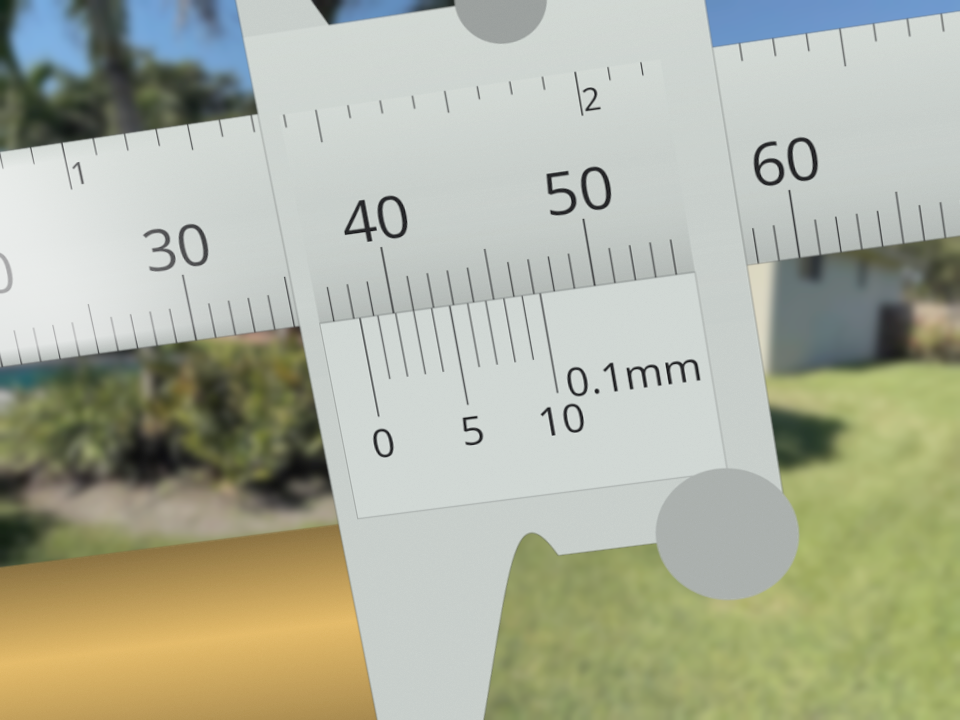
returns value=38.3 unit=mm
